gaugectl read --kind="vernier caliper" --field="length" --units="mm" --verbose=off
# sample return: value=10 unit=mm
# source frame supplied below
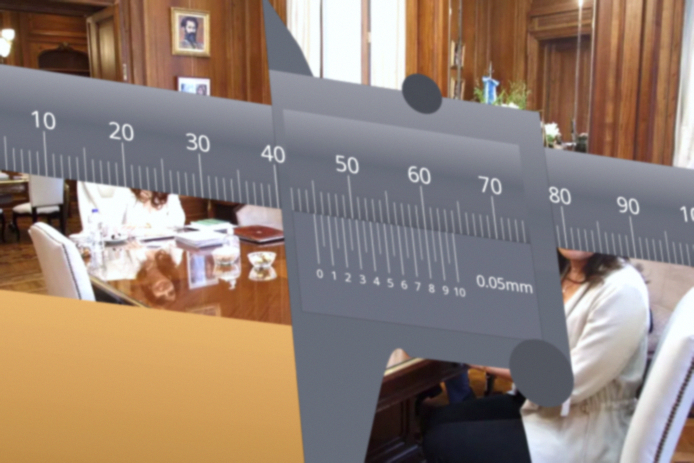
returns value=44.8 unit=mm
